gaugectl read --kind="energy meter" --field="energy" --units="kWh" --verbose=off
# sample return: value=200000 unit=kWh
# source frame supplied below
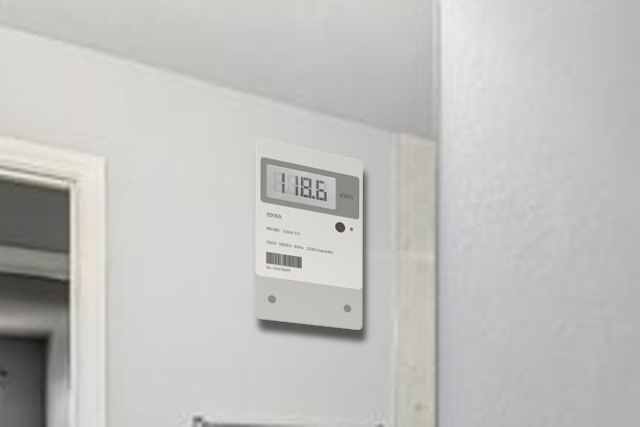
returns value=118.6 unit=kWh
